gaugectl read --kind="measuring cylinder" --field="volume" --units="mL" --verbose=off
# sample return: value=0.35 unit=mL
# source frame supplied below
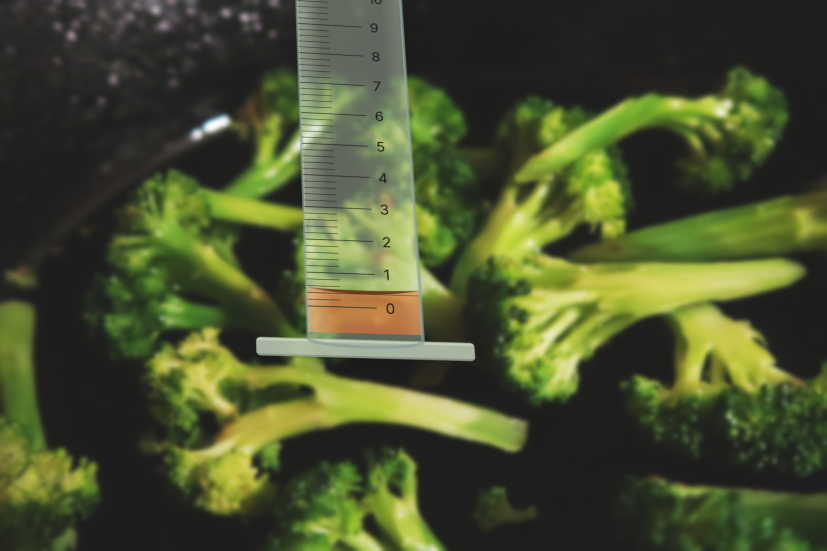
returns value=0.4 unit=mL
